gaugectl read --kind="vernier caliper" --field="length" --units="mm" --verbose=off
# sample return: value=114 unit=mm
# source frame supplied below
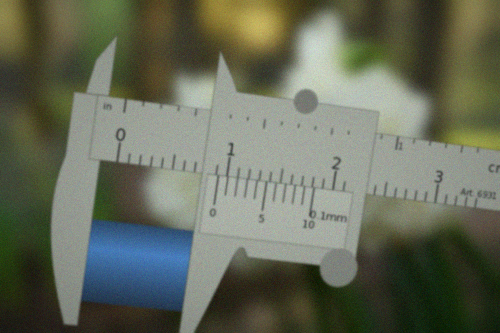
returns value=9.2 unit=mm
